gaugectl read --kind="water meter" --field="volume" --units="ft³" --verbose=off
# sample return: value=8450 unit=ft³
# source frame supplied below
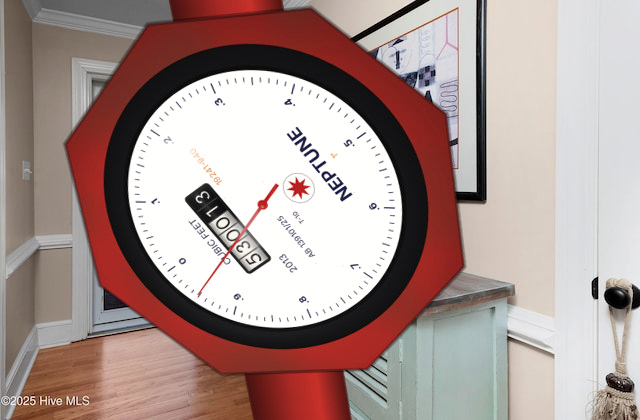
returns value=530012.95 unit=ft³
